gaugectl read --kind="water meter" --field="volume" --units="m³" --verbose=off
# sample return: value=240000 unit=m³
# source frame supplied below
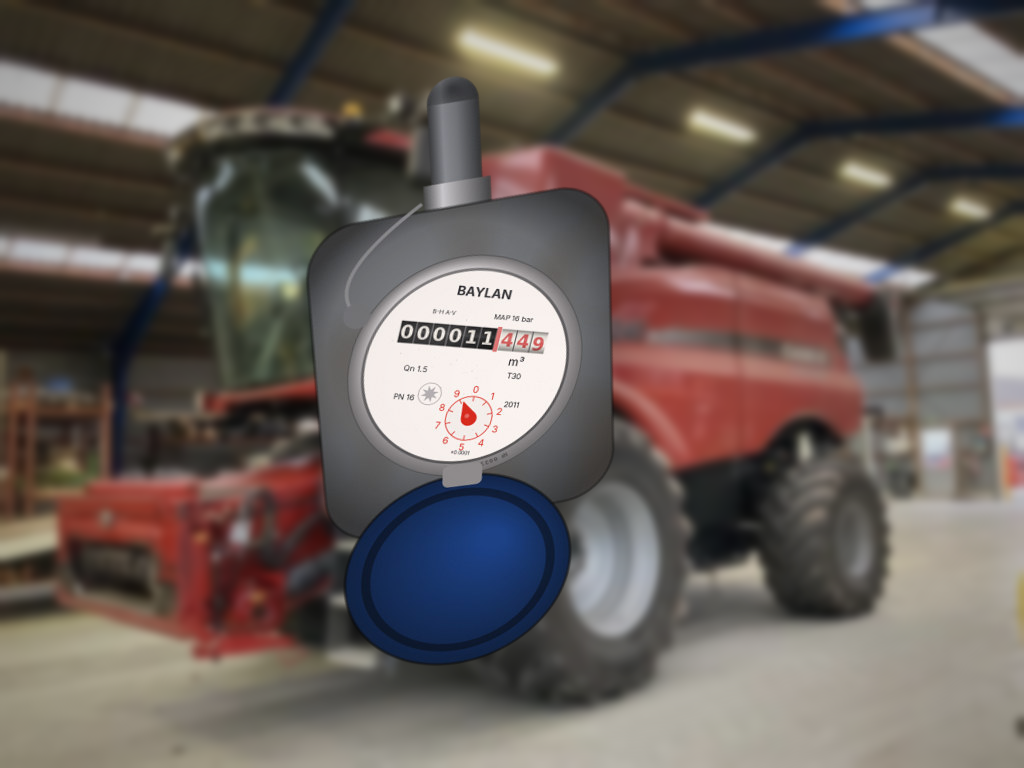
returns value=11.4489 unit=m³
